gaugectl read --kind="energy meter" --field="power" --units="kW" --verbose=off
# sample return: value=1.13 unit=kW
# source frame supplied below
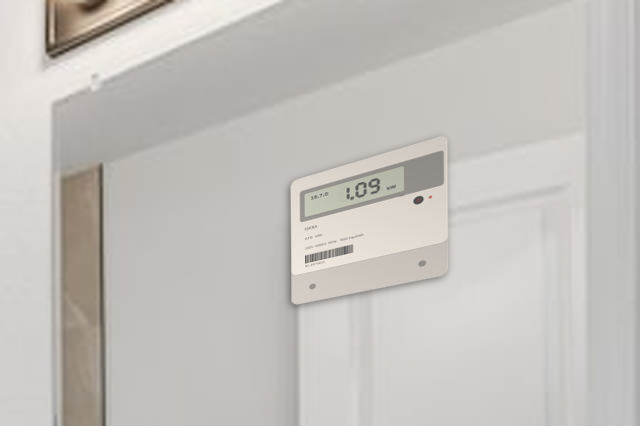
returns value=1.09 unit=kW
